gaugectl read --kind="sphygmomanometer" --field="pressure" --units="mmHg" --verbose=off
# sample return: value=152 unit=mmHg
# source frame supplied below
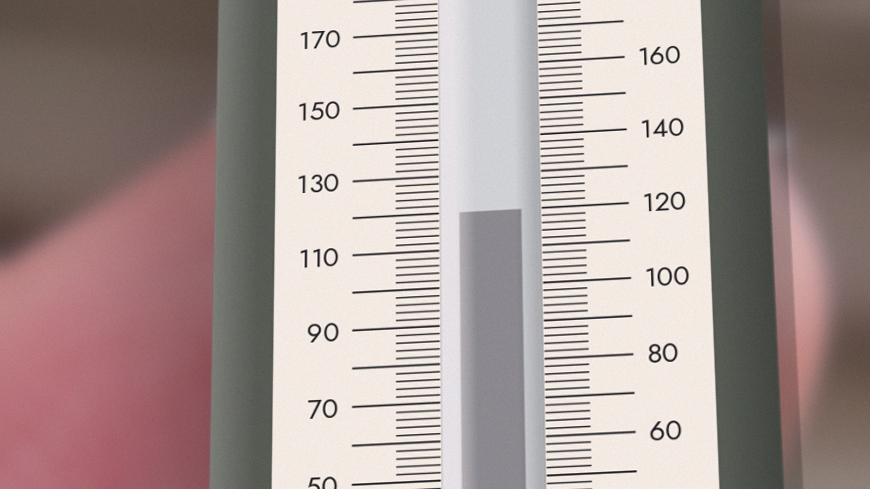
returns value=120 unit=mmHg
